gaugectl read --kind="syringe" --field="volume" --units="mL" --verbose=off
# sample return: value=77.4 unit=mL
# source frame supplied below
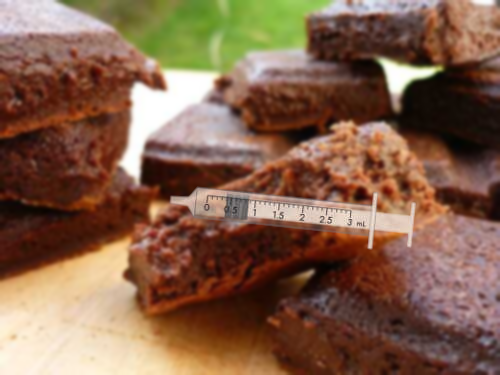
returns value=0.4 unit=mL
